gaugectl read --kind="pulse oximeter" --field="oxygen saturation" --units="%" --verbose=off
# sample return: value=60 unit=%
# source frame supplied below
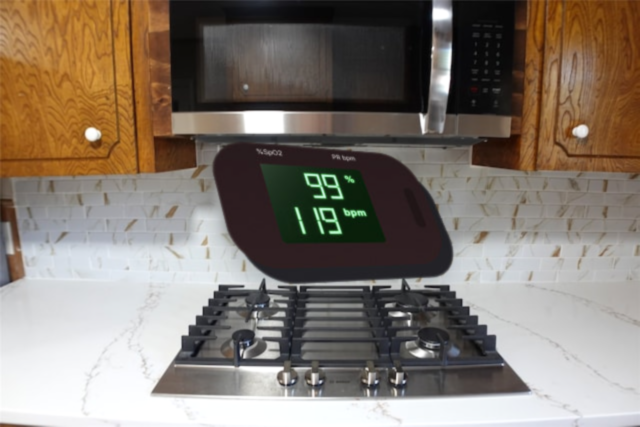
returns value=99 unit=%
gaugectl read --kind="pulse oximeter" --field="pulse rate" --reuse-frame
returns value=119 unit=bpm
